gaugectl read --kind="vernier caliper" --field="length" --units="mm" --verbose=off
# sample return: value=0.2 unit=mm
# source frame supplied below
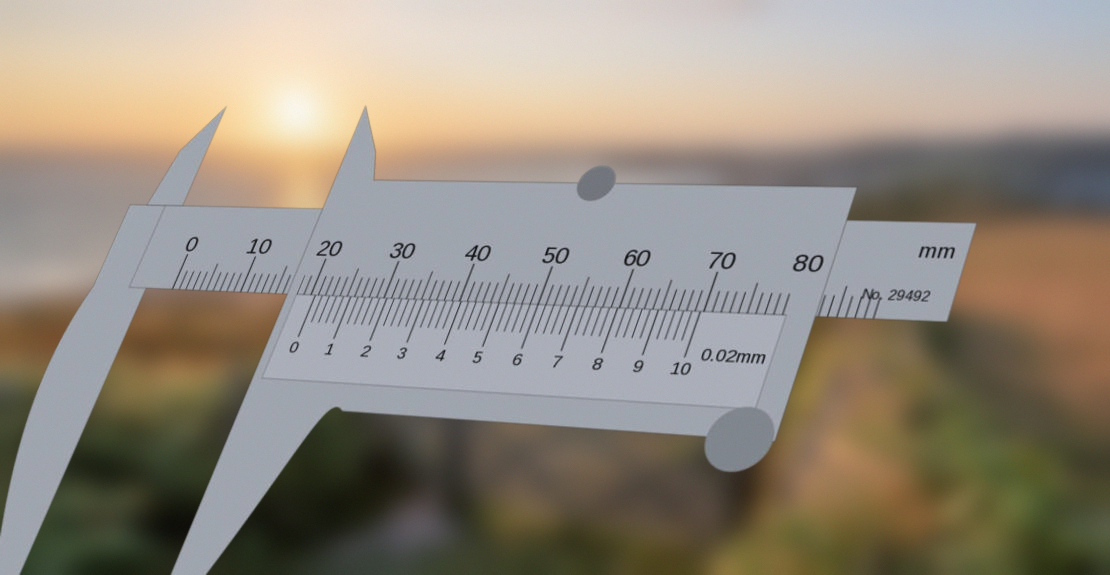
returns value=20.6 unit=mm
